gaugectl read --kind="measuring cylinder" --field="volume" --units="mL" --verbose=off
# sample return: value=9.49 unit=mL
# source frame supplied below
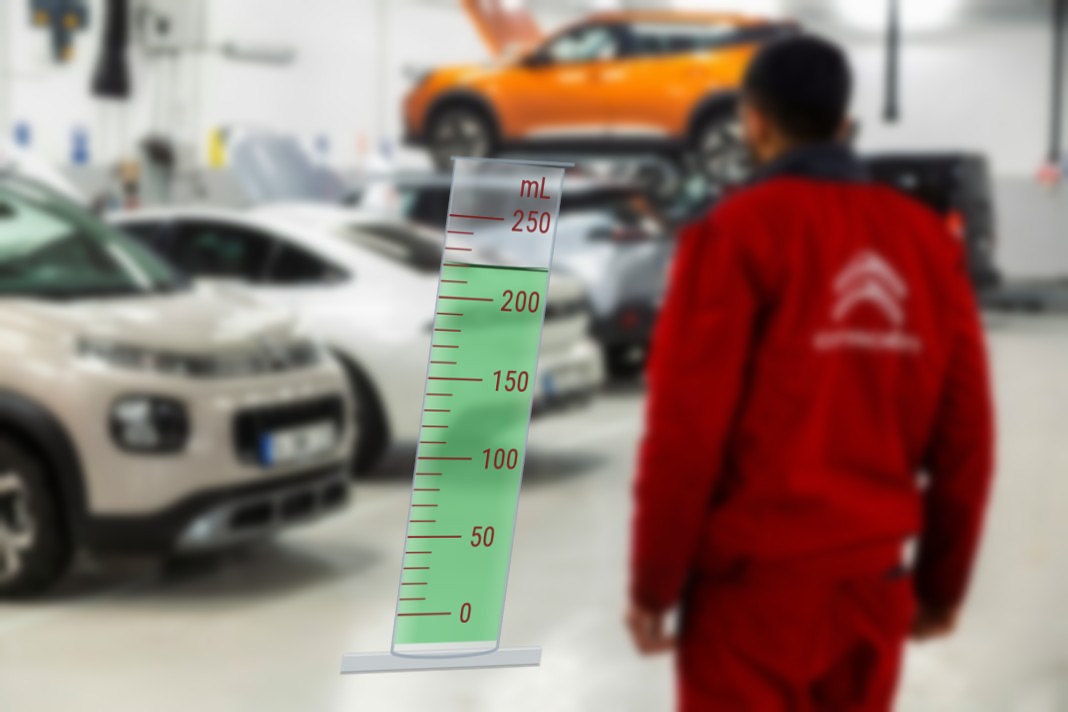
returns value=220 unit=mL
